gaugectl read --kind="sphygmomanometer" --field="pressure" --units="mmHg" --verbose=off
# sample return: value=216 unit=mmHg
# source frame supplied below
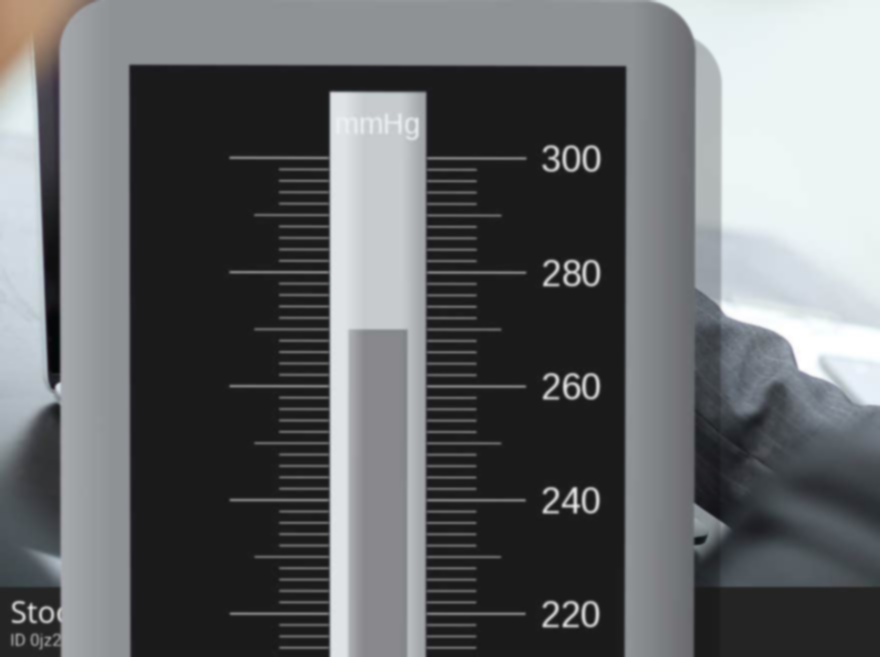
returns value=270 unit=mmHg
